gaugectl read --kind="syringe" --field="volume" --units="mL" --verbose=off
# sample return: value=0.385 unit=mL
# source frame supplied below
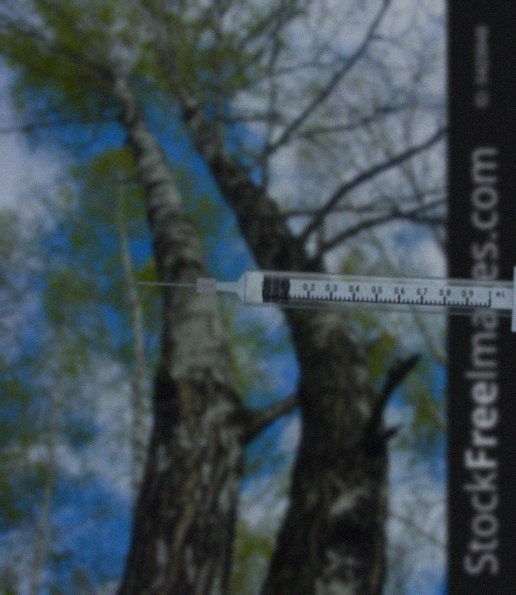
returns value=0 unit=mL
